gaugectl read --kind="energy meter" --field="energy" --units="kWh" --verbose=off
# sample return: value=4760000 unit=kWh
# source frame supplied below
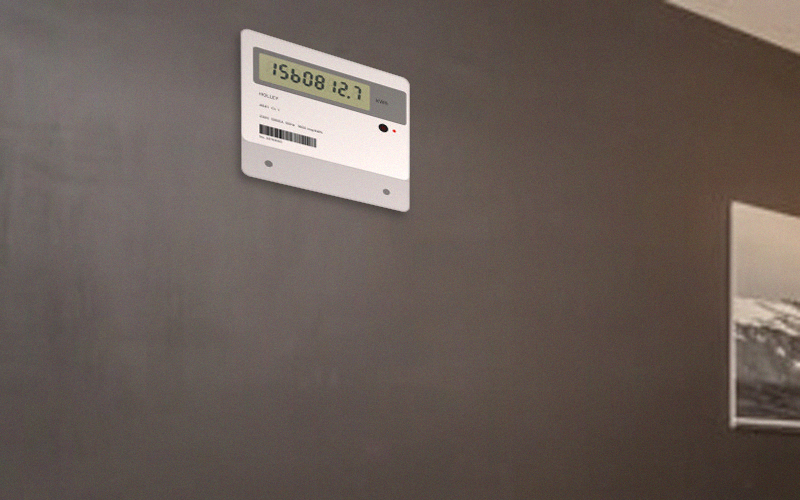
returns value=1560812.7 unit=kWh
